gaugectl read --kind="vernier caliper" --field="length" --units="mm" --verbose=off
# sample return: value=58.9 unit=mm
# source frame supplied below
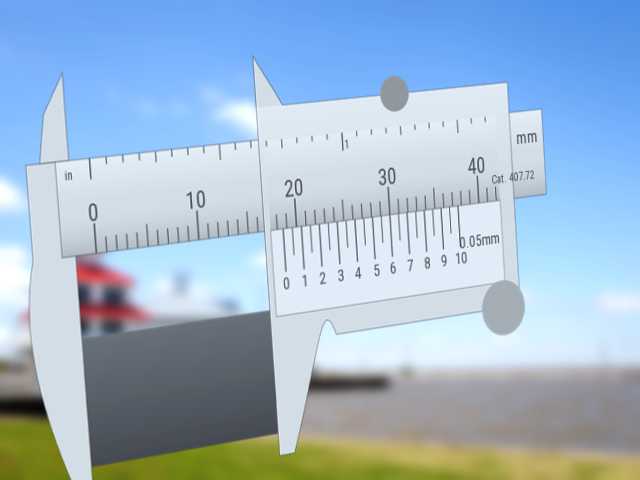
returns value=18.6 unit=mm
